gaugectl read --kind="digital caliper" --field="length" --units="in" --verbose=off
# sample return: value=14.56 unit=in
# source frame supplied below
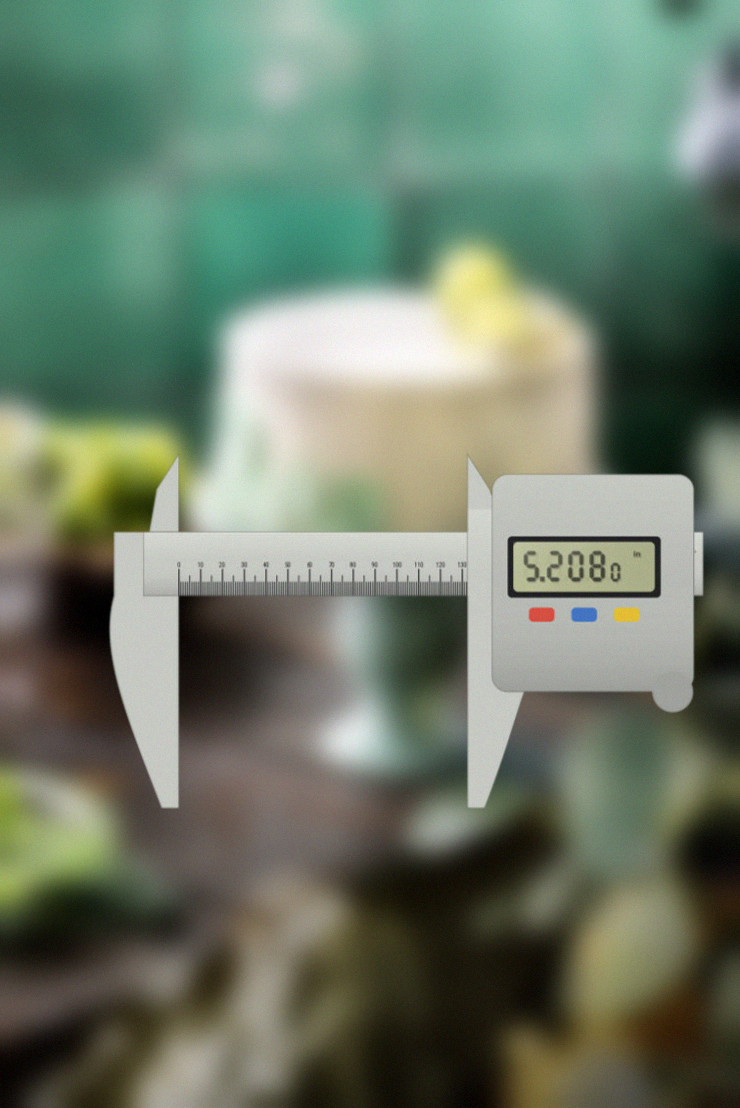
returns value=5.2080 unit=in
